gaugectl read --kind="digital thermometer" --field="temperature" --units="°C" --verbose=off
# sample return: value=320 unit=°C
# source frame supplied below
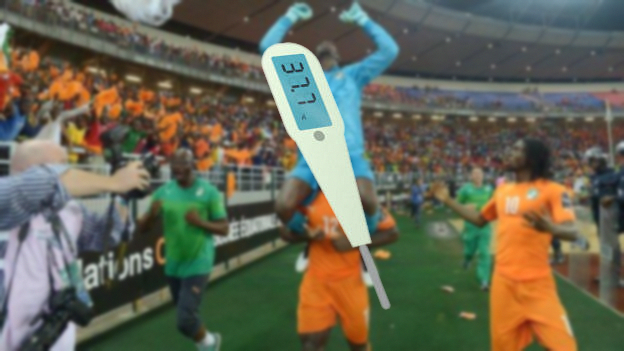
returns value=37.7 unit=°C
